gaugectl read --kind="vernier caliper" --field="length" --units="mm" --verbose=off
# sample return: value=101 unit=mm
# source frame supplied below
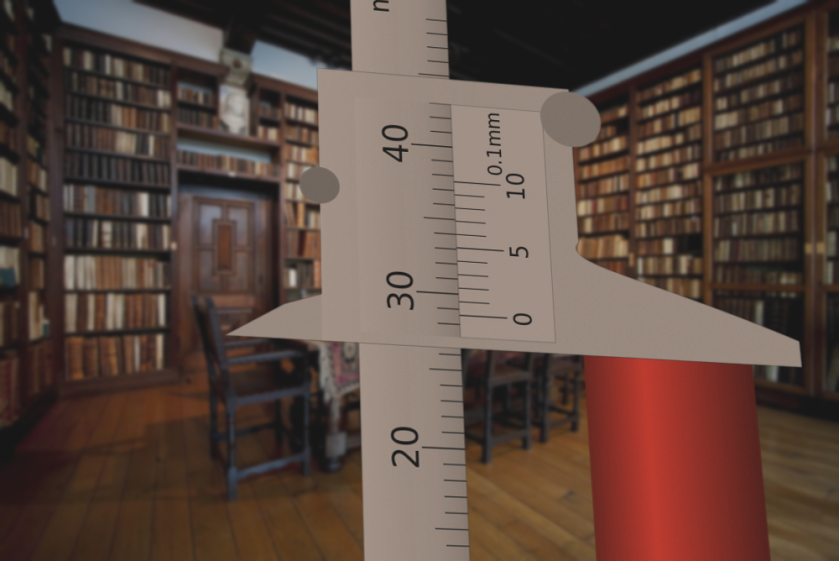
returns value=28.6 unit=mm
